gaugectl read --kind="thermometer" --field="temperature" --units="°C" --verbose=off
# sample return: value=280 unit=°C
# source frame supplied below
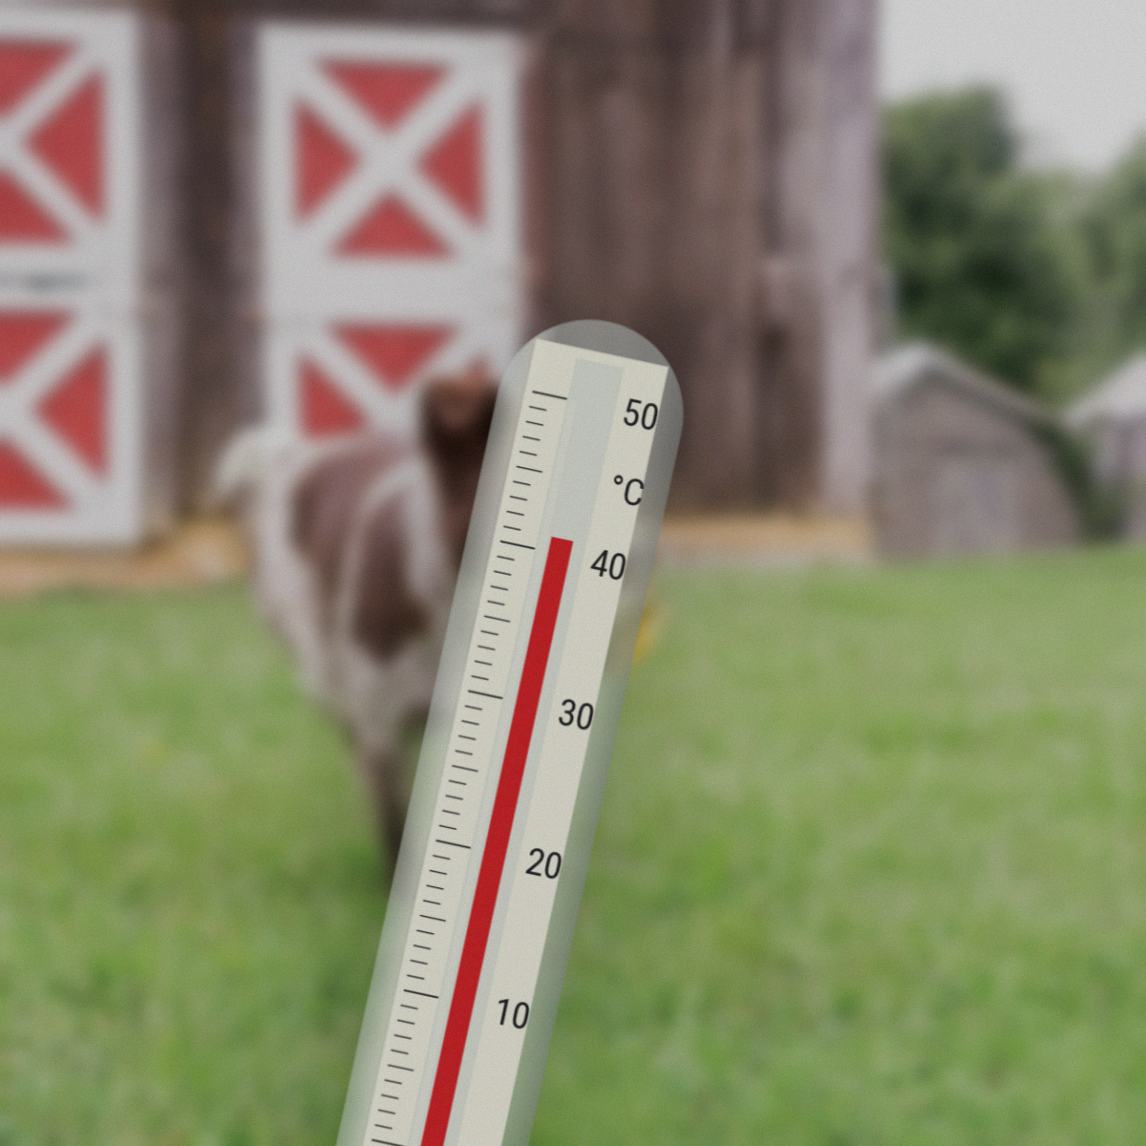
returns value=41 unit=°C
